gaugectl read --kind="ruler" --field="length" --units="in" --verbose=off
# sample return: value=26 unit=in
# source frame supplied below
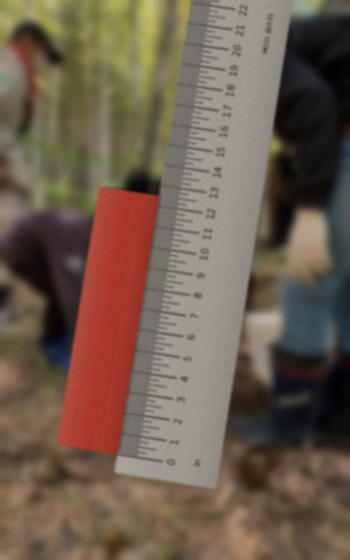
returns value=12.5 unit=in
